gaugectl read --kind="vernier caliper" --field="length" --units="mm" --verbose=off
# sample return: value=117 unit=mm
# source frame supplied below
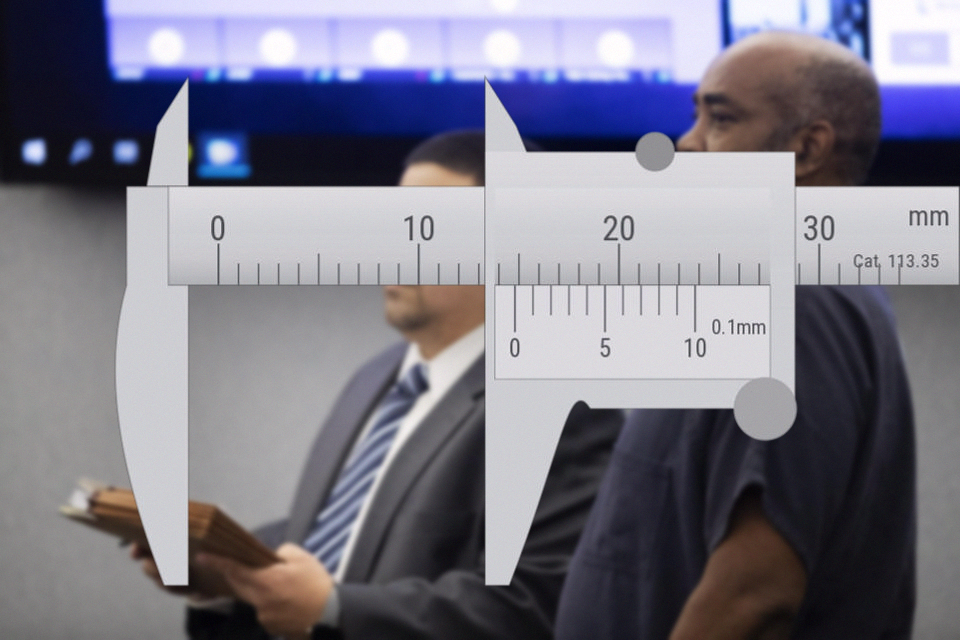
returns value=14.8 unit=mm
